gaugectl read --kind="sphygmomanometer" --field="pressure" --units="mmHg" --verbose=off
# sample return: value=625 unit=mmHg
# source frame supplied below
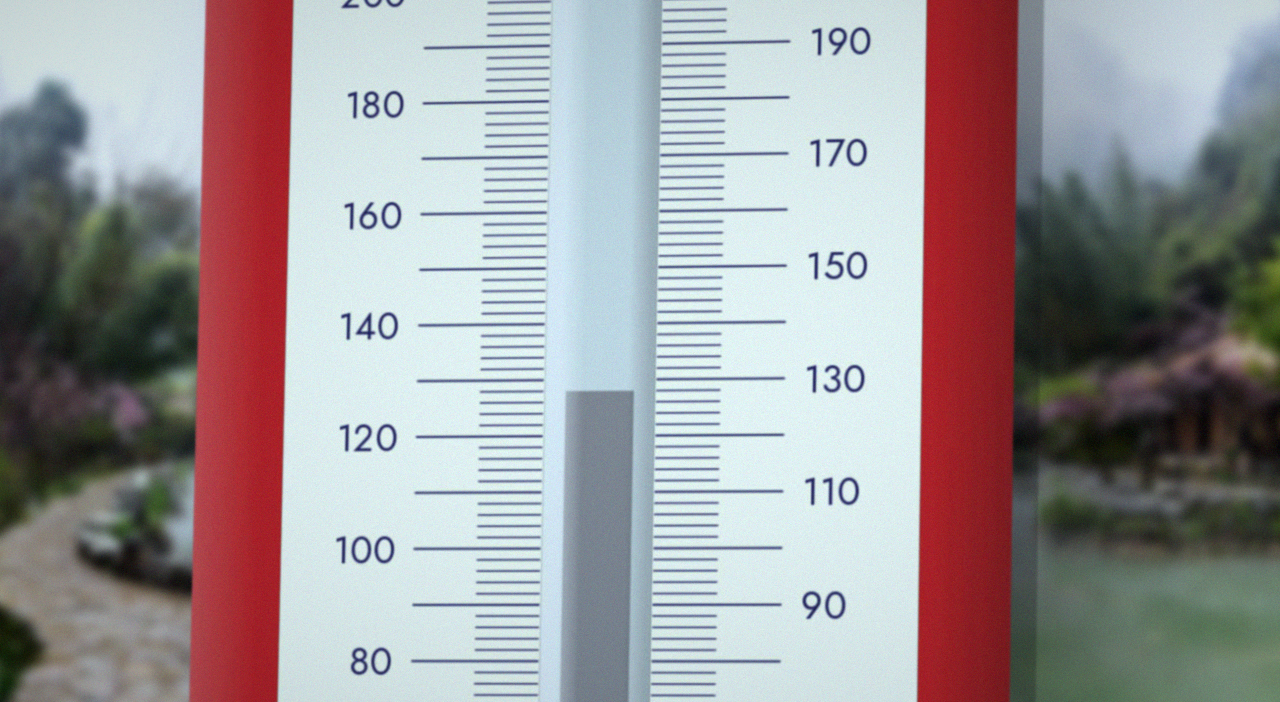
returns value=128 unit=mmHg
